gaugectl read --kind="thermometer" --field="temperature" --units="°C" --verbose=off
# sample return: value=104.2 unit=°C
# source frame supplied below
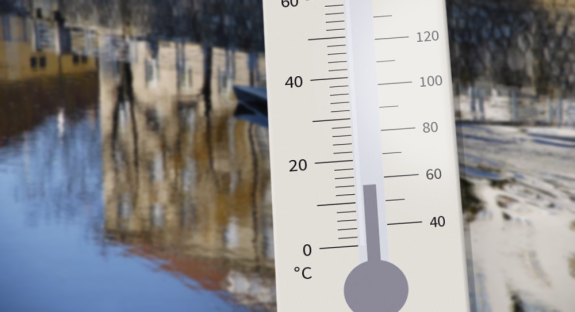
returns value=14 unit=°C
